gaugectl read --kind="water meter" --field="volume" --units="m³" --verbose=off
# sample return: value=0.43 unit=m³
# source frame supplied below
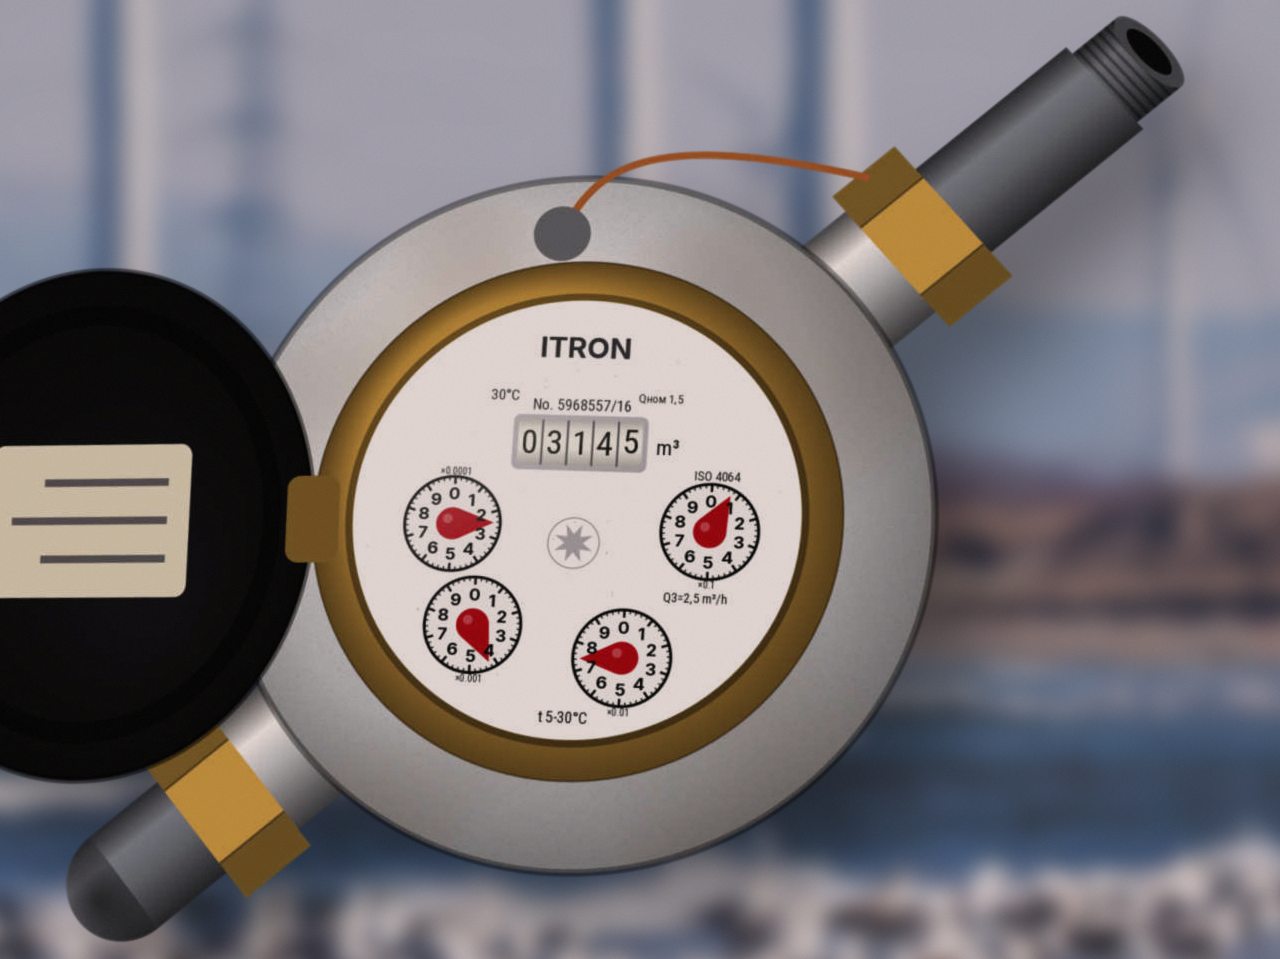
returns value=3145.0742 unit=m³
